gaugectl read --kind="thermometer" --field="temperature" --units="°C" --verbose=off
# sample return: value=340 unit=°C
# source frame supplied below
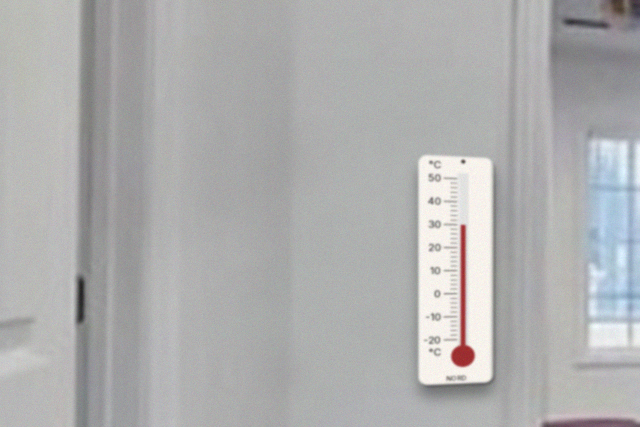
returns value=30 unit=°C
